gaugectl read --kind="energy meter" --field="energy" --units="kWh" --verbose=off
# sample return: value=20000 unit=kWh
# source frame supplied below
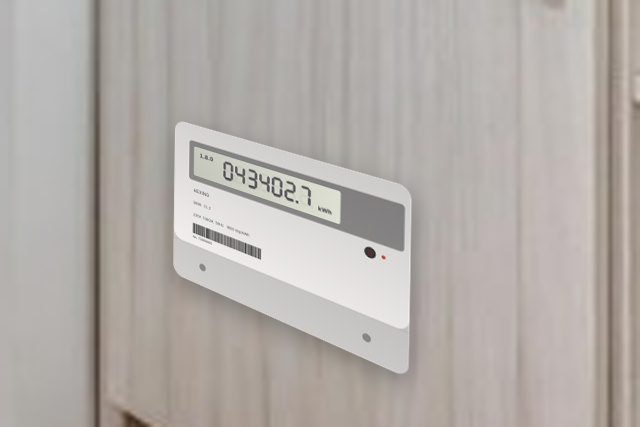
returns value=43402.7 unit=kWh
